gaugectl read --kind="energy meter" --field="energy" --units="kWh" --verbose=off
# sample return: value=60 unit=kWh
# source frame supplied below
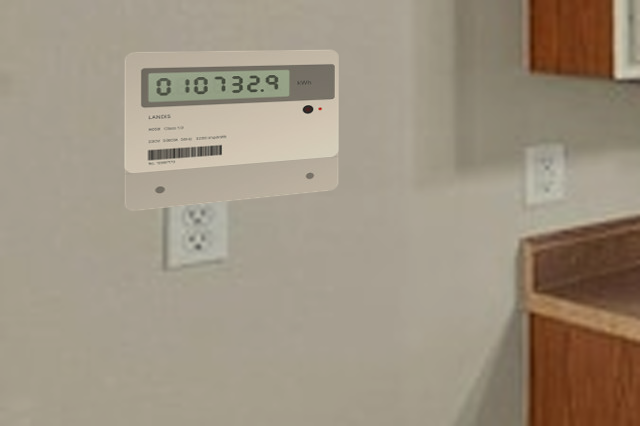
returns value=10732.9 unit=kWh
